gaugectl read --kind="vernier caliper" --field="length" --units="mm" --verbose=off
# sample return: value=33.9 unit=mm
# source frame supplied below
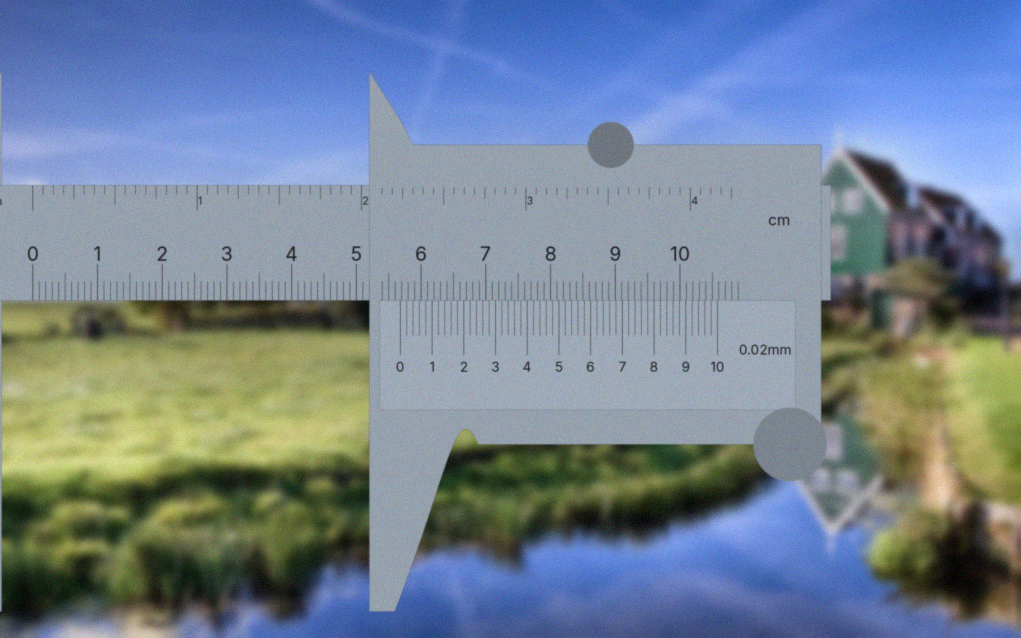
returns value=56.8 unit=mm
